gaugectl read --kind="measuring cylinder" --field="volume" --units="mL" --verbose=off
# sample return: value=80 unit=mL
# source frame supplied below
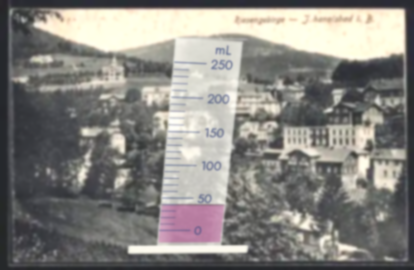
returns value=40 unit=mL
